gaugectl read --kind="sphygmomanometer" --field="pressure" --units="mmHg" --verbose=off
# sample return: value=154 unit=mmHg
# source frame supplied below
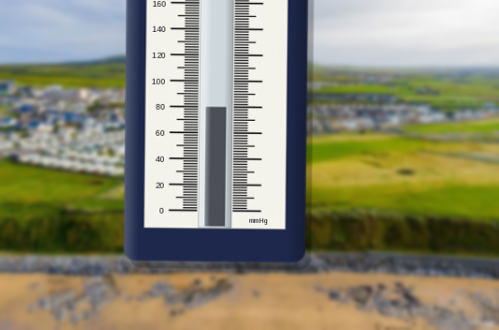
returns value=80 unit=mmHg
